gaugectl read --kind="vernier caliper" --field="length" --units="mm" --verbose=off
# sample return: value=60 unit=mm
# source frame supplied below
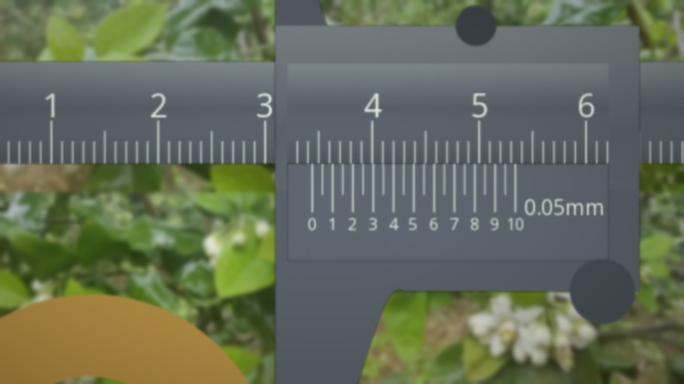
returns value=34.4 unit=mm
